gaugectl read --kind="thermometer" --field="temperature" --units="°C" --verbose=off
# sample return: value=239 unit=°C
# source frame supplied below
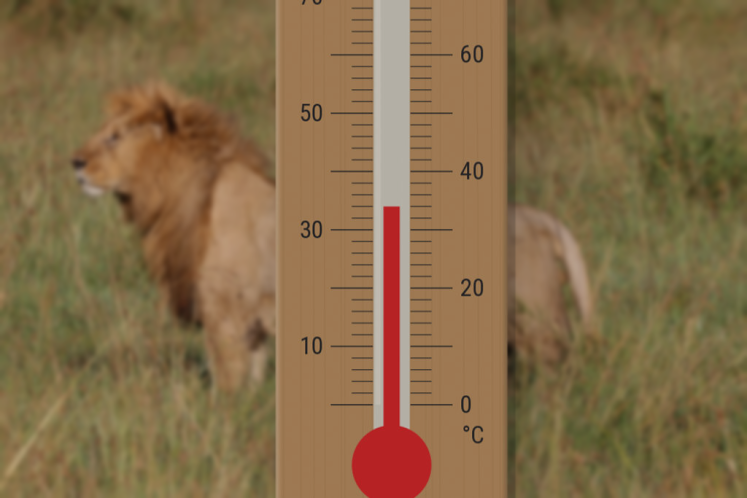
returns value=34 unit=°C
